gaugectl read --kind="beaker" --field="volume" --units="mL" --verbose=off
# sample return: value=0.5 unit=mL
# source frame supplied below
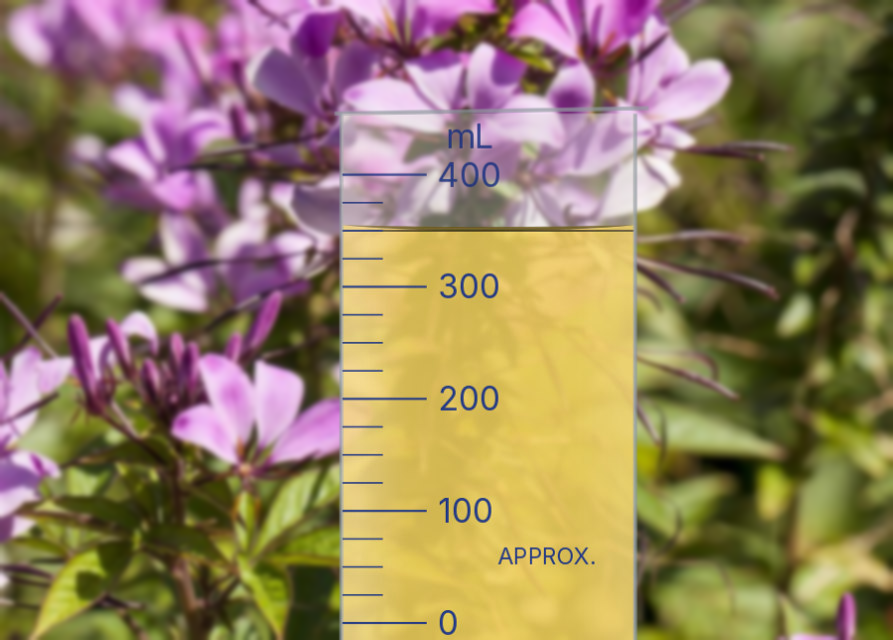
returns value=350 unit=mL
